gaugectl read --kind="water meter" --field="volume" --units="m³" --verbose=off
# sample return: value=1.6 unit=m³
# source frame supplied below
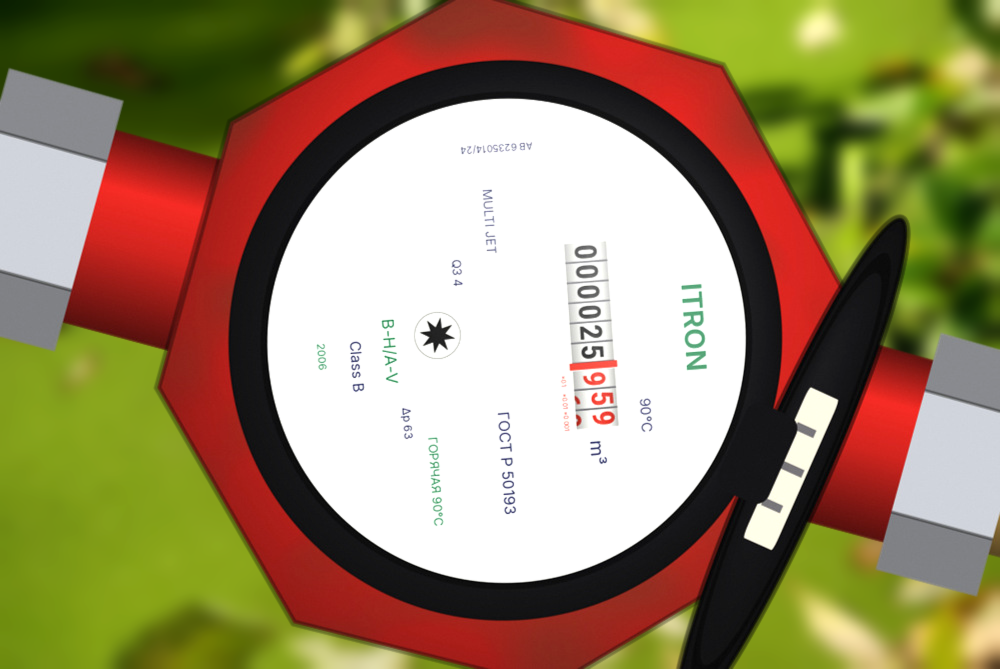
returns value=25.959 unit=m³
